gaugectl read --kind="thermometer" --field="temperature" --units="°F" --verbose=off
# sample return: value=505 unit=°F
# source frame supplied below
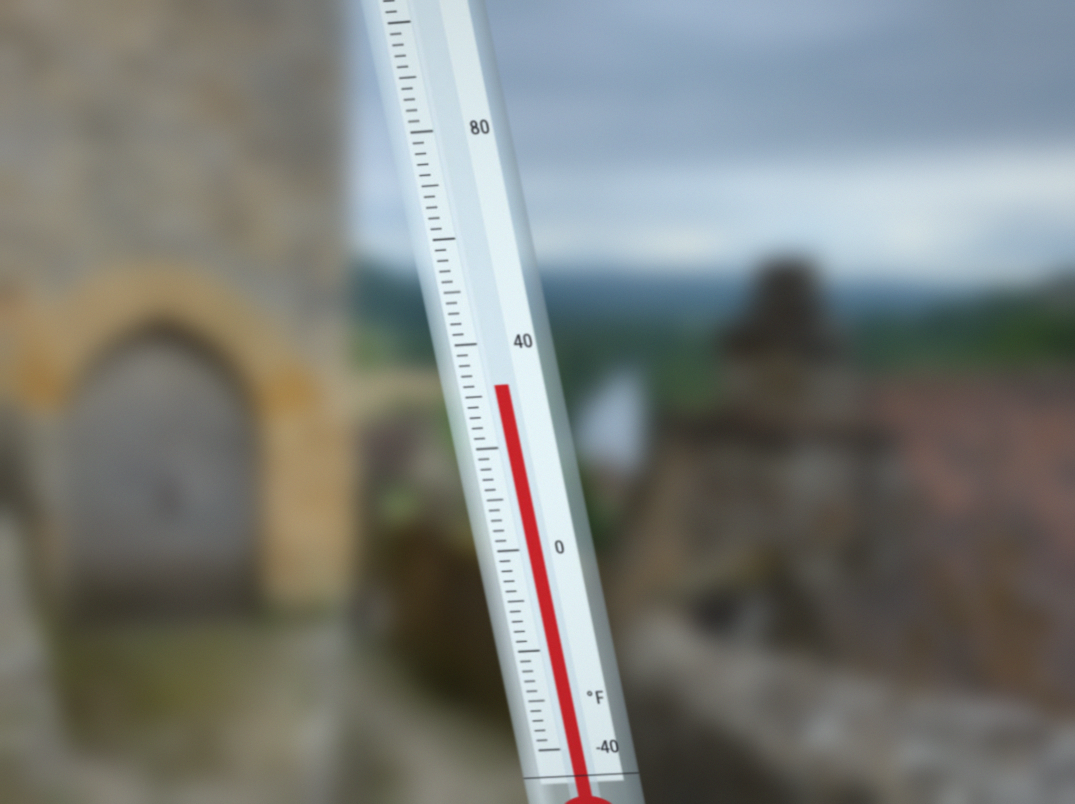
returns value=32 unit=°F
